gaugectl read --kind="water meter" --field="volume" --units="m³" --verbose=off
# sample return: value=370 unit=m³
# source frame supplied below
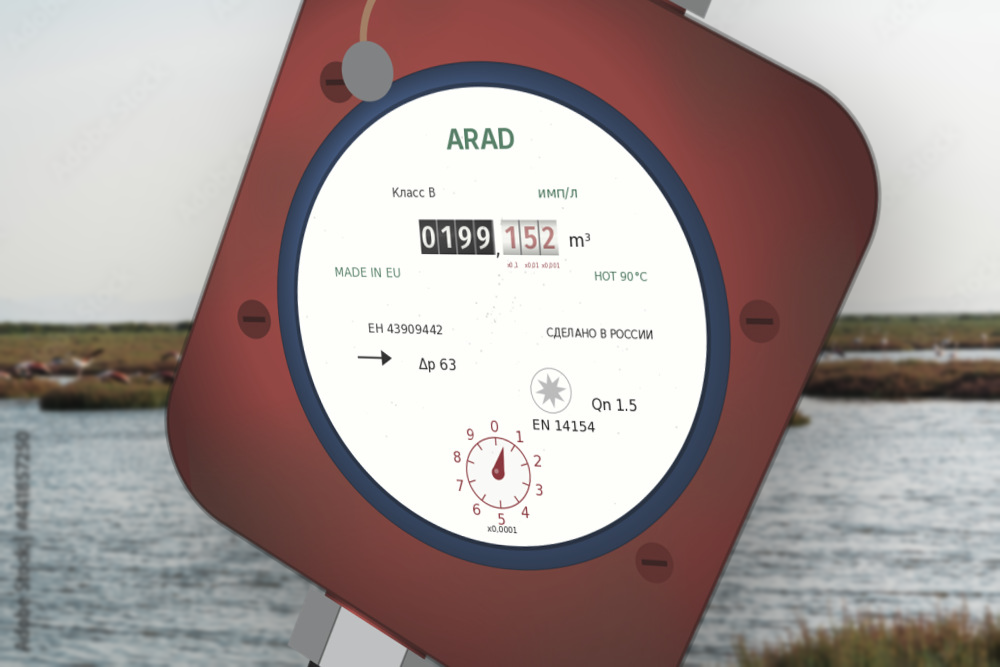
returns value=199.1520 unit=m³
